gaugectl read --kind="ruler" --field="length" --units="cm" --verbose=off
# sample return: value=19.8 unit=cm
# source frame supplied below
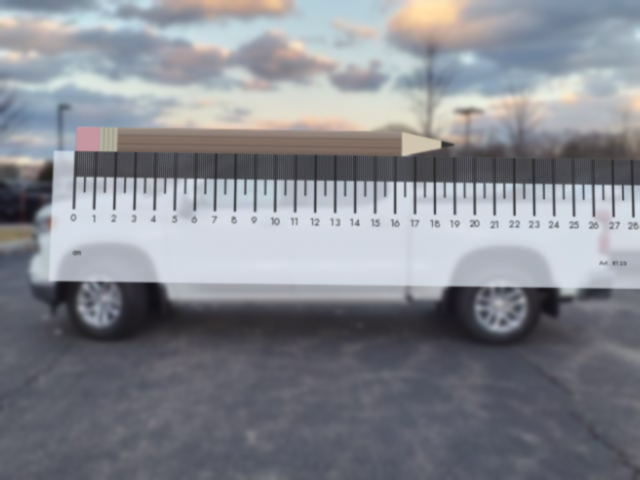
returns value=19 unit=cm
